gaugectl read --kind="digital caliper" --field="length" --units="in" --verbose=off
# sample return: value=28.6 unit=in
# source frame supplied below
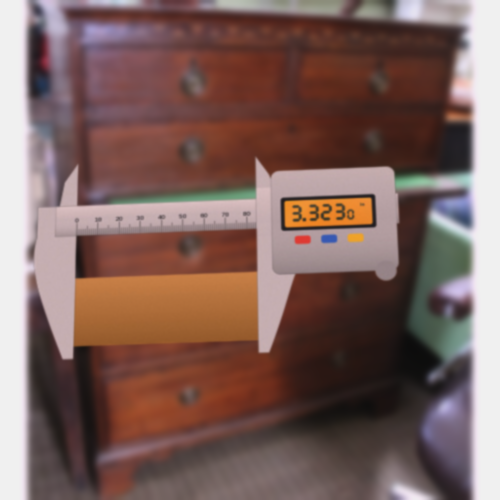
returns value=3.3230 unit=in
